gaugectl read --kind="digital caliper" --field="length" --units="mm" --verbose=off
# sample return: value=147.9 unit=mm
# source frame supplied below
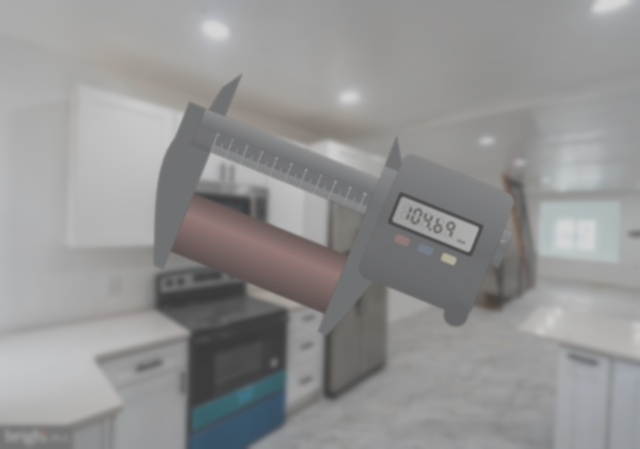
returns value=104.69 unit=mm
